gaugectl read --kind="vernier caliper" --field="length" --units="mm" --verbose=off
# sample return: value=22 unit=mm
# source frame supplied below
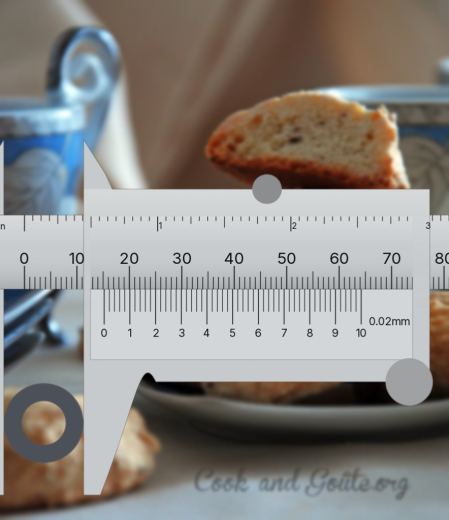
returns value=15.2 unit=mm
